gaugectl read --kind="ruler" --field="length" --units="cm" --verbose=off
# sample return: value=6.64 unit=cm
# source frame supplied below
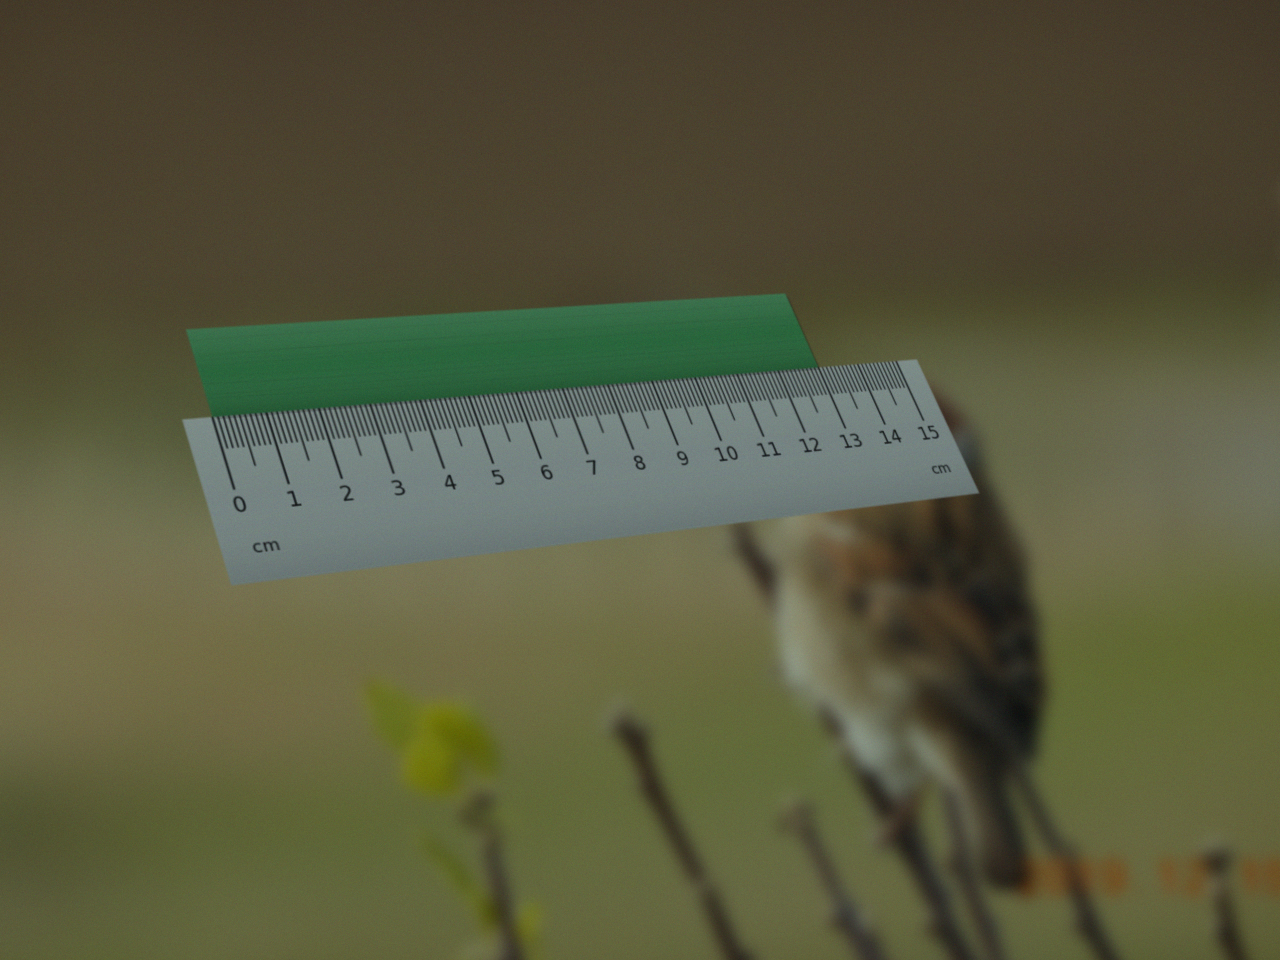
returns value=13 unit=cm
